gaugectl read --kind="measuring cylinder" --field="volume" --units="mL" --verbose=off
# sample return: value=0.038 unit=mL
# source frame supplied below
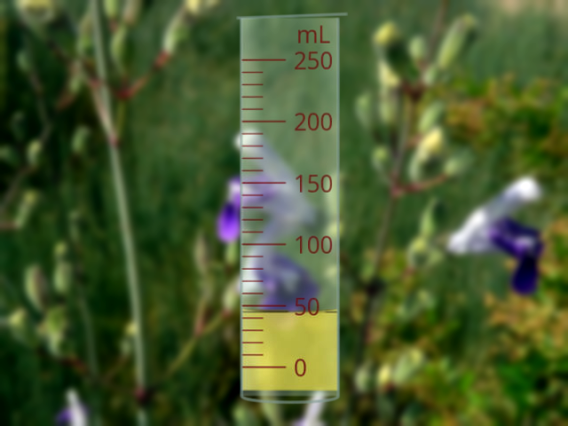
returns value=45 unit=mL
